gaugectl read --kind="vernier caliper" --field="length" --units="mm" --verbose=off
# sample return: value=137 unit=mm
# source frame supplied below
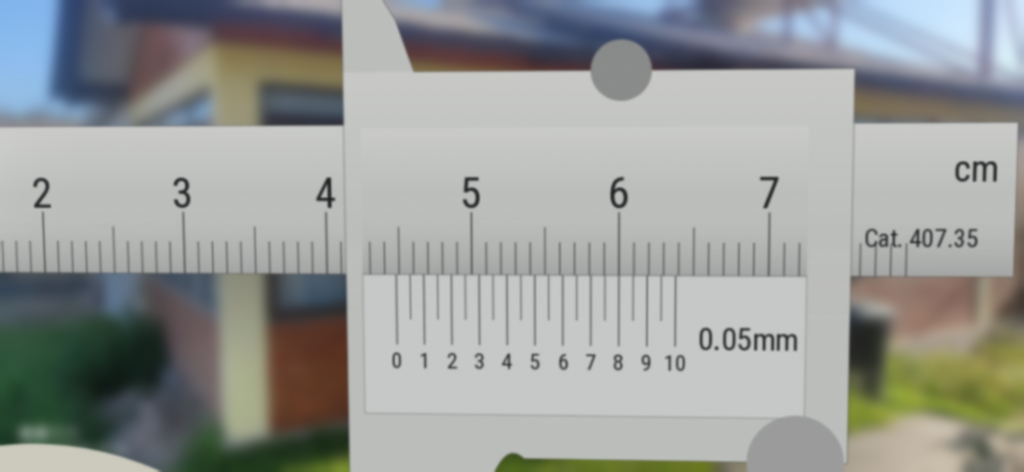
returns value=44.8 unit=mm
